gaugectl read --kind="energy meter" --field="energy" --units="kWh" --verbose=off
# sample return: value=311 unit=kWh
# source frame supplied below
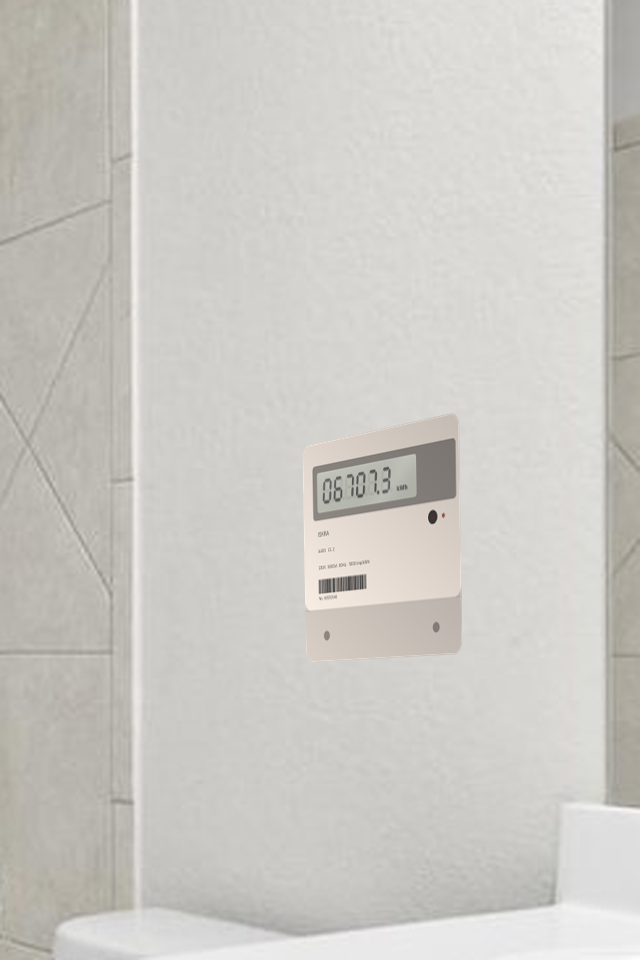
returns value=6707.3 unit=kWh
